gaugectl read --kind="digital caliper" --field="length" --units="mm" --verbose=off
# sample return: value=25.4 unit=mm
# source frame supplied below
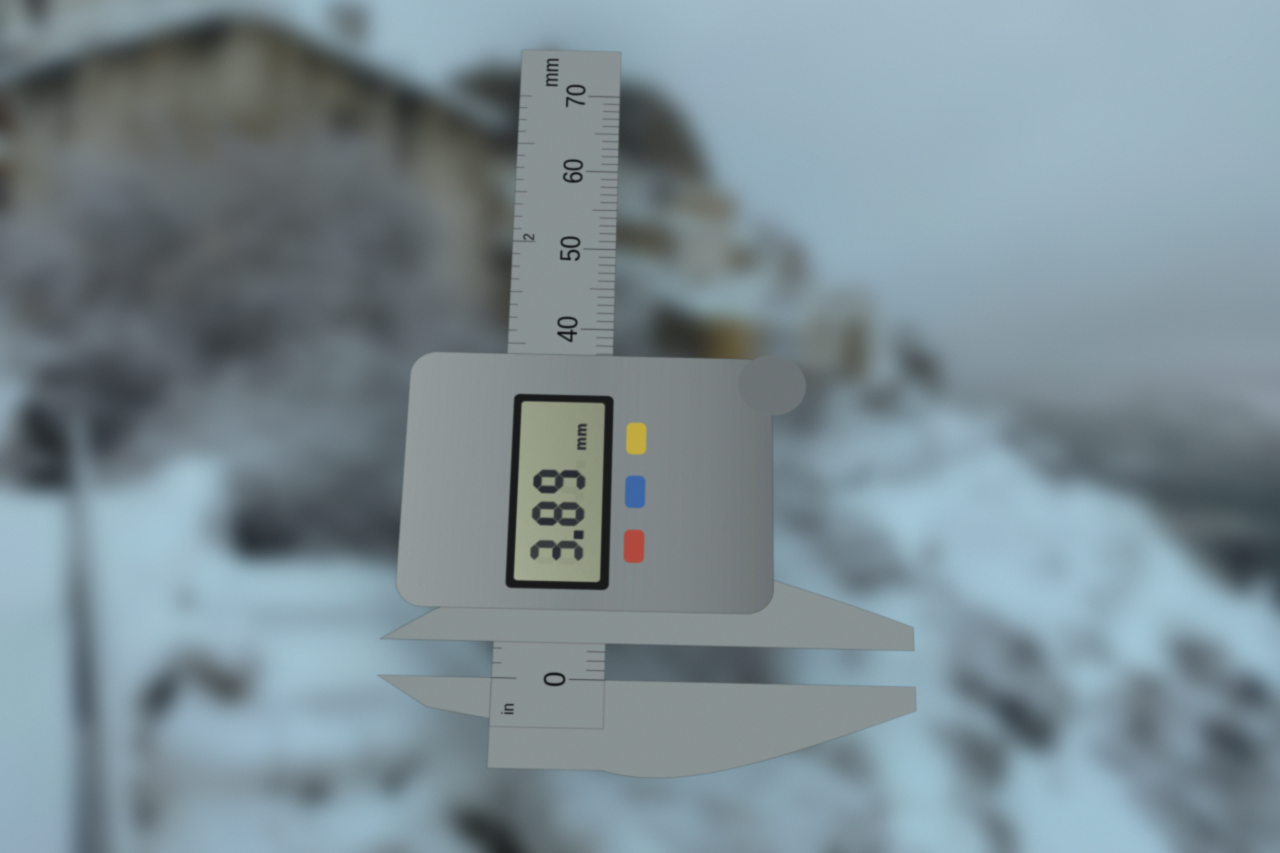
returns value=3.89 unit=mm
